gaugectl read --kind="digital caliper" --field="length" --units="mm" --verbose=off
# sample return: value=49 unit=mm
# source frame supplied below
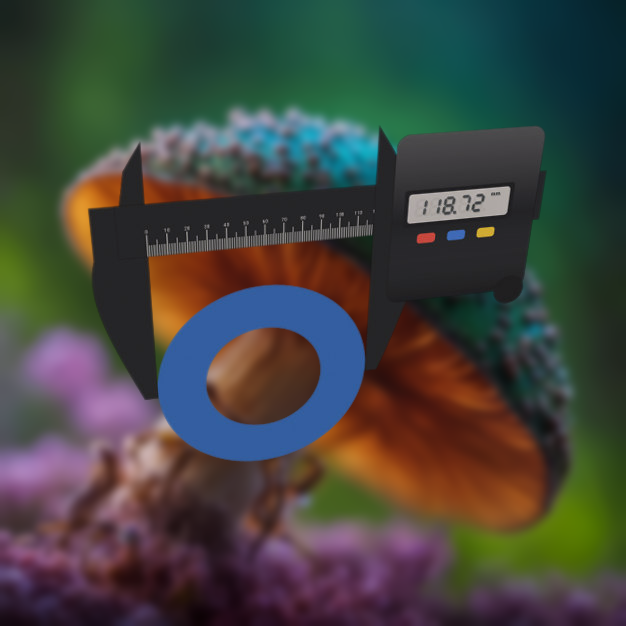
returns value=118.72 unit=mm
